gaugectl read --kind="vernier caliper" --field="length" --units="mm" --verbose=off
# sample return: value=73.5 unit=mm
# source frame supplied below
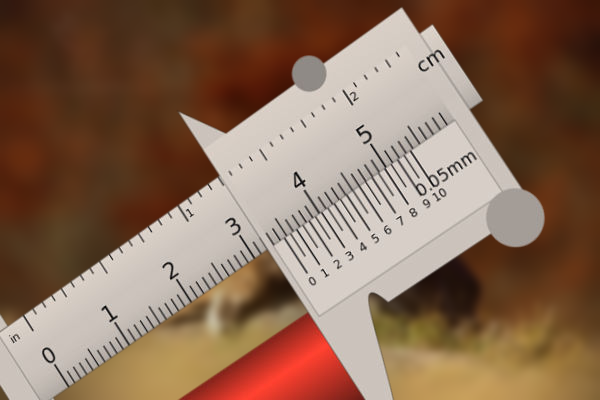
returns value=34.6 unit=mm
